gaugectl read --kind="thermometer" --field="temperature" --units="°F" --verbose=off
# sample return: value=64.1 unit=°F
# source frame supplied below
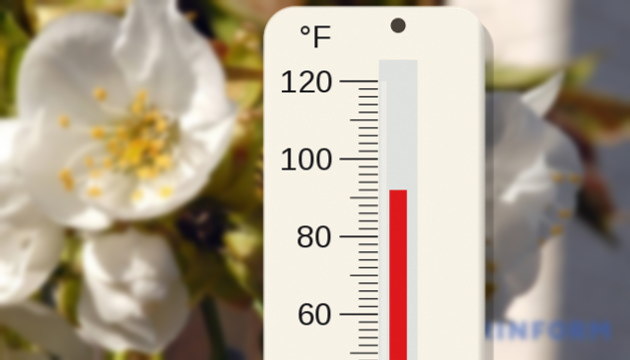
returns value=92 unit=°F
